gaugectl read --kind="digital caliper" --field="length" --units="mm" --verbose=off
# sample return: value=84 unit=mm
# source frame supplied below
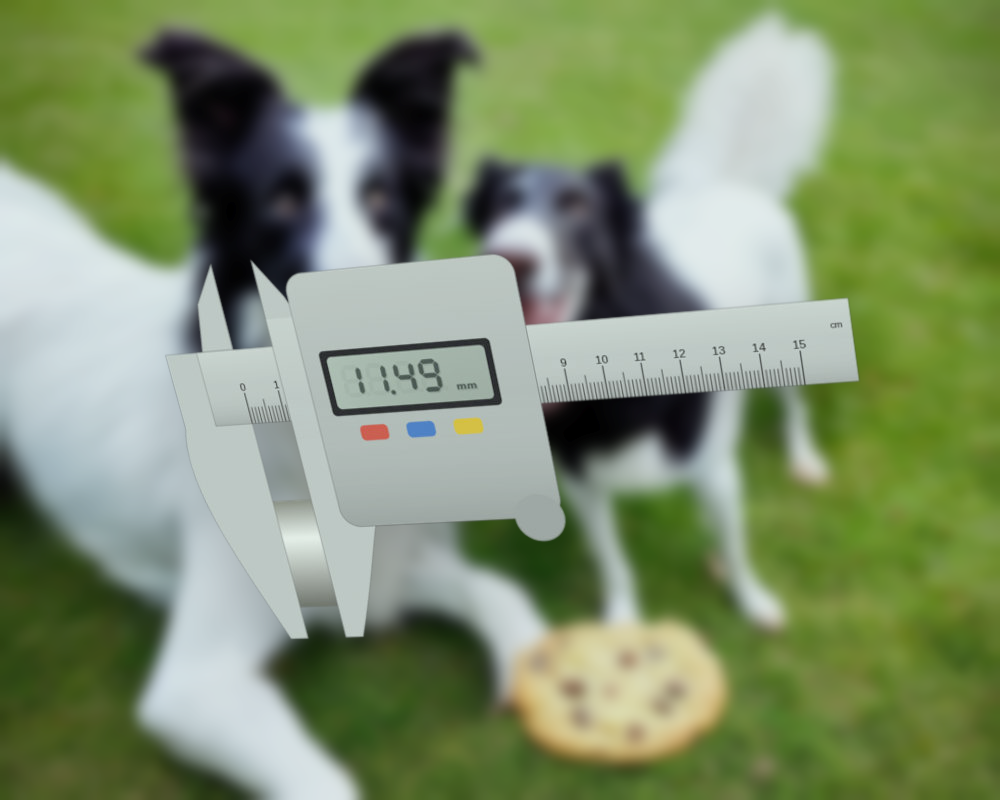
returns value=11.49 unit=mm
